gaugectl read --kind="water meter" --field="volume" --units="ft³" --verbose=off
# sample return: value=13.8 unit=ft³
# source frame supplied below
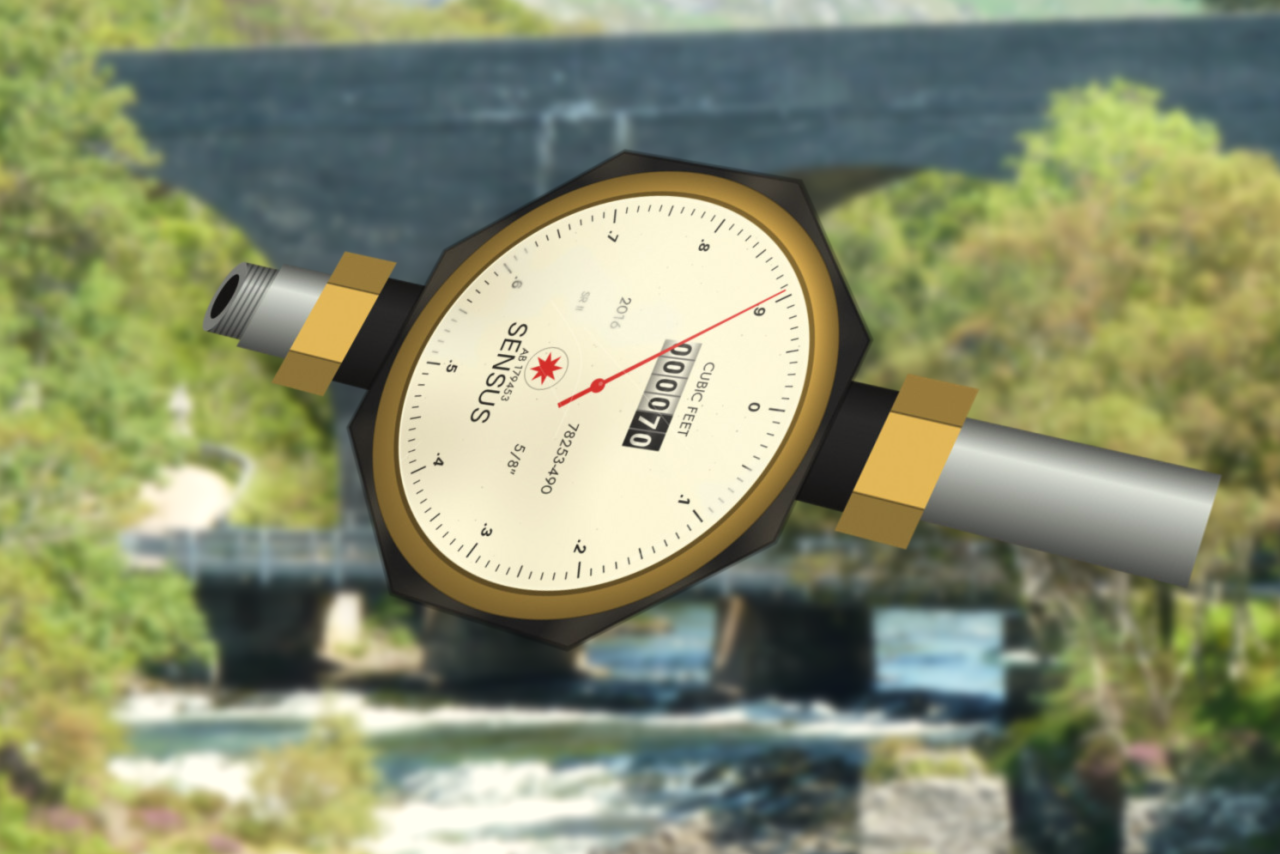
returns value=69.89 unit=ft³
